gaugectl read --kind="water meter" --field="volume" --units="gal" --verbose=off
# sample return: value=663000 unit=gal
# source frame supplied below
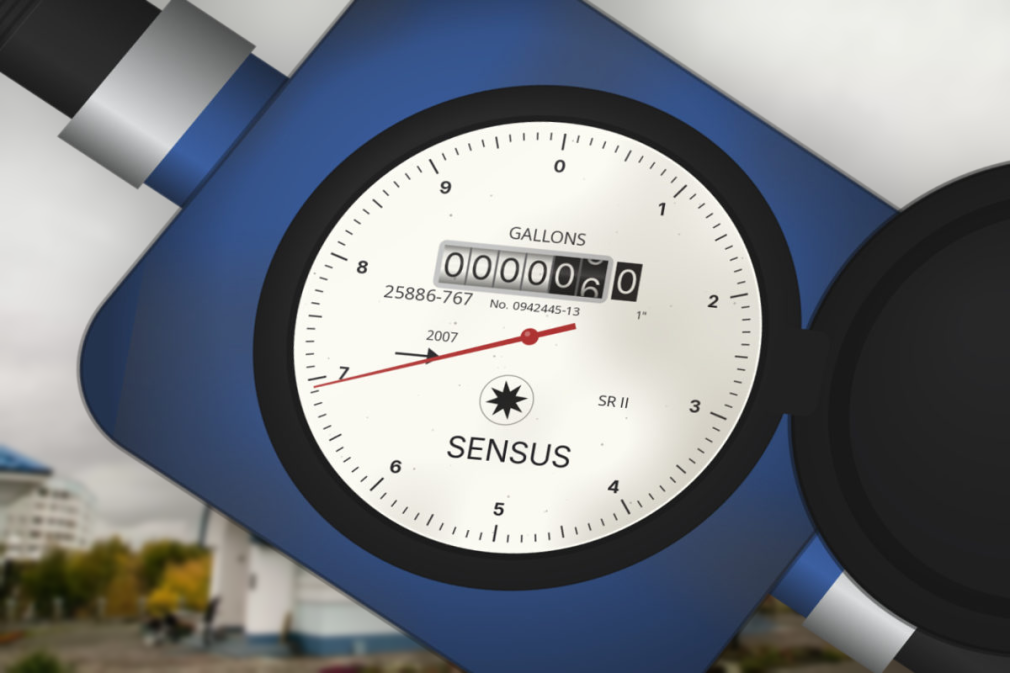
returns value=56.9 unit=gal
